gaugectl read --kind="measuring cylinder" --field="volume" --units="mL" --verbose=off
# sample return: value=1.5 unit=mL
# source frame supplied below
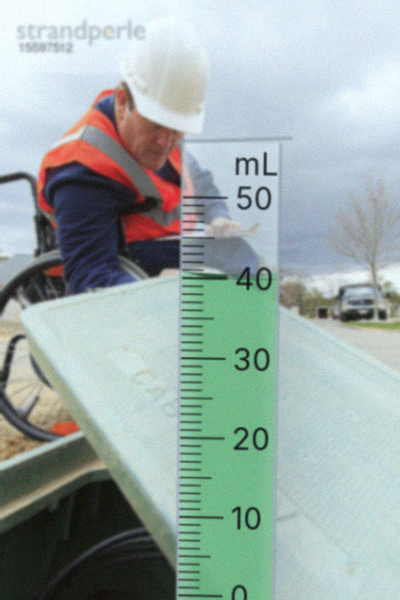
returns value=40 unit=mL
